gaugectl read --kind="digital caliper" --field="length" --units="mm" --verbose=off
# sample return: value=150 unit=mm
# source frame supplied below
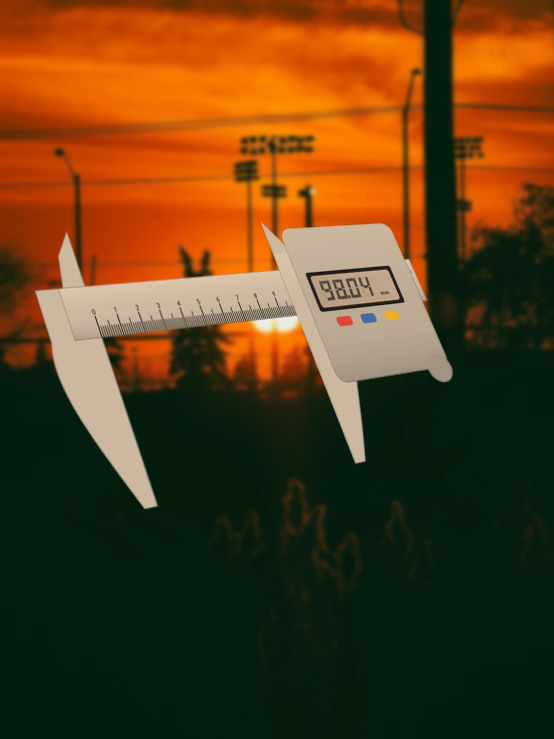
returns value=98.04 unit=mm
